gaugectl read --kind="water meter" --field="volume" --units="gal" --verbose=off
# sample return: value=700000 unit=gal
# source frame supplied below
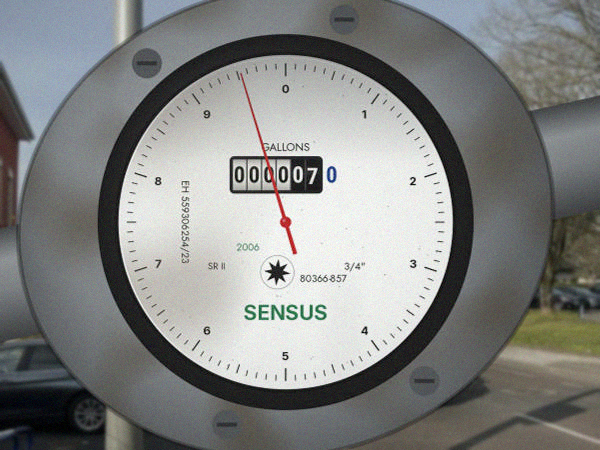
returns value=69.5 unit=gal
